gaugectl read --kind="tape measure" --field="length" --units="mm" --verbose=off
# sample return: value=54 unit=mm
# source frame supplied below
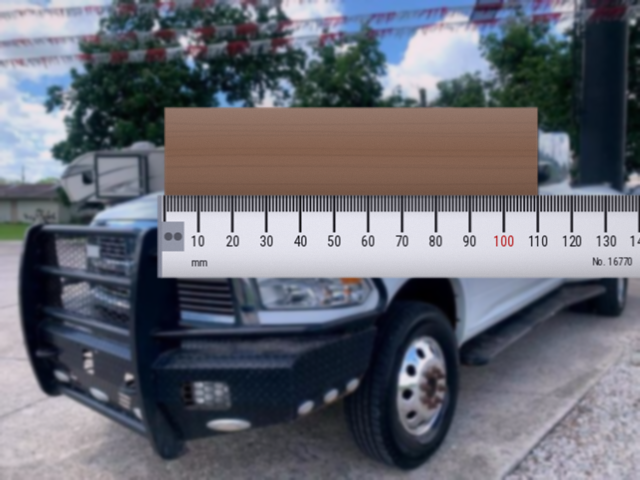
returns value=110 unit=mm
